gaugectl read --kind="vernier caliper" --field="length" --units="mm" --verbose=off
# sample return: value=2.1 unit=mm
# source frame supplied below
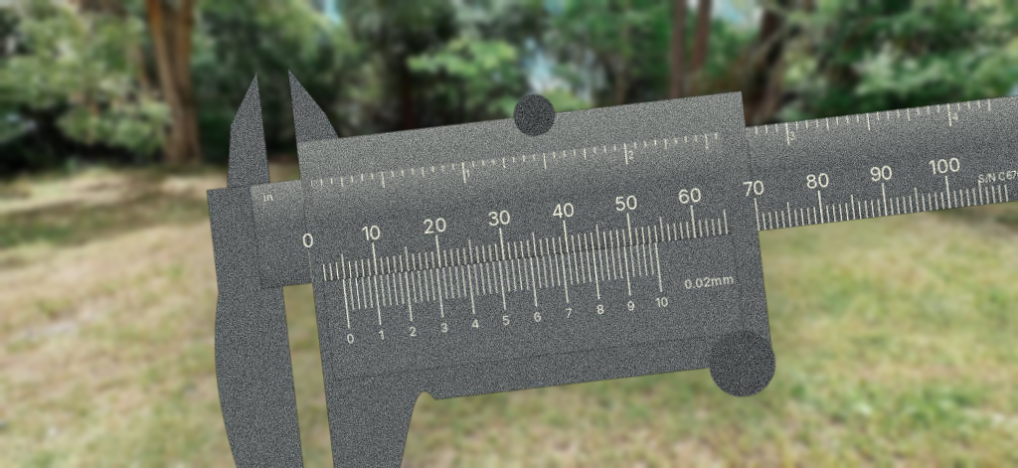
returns value=4.8 unit=mm
